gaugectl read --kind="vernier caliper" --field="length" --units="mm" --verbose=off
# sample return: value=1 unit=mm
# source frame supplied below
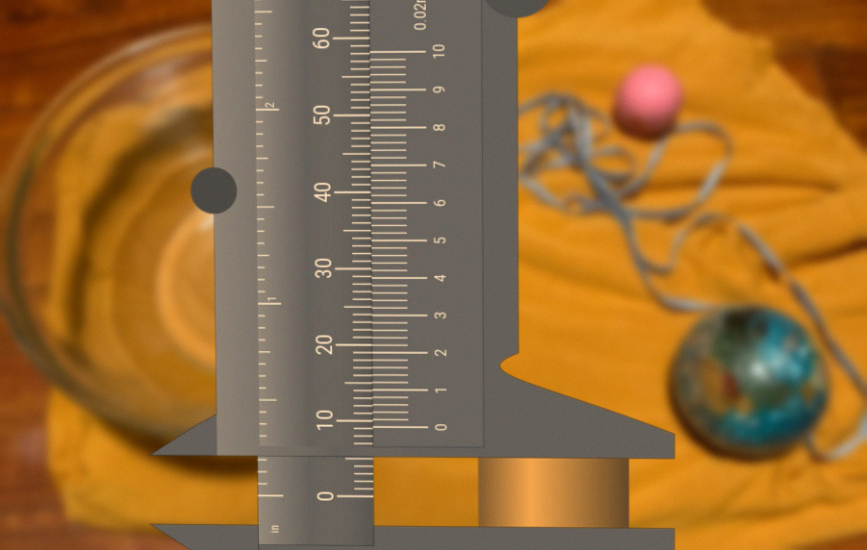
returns value=9.2 unit=mm
